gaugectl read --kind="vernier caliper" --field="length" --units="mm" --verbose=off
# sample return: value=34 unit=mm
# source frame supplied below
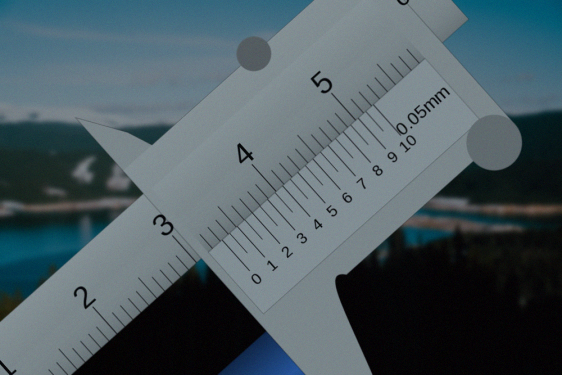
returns value=33.2 unit=mm
